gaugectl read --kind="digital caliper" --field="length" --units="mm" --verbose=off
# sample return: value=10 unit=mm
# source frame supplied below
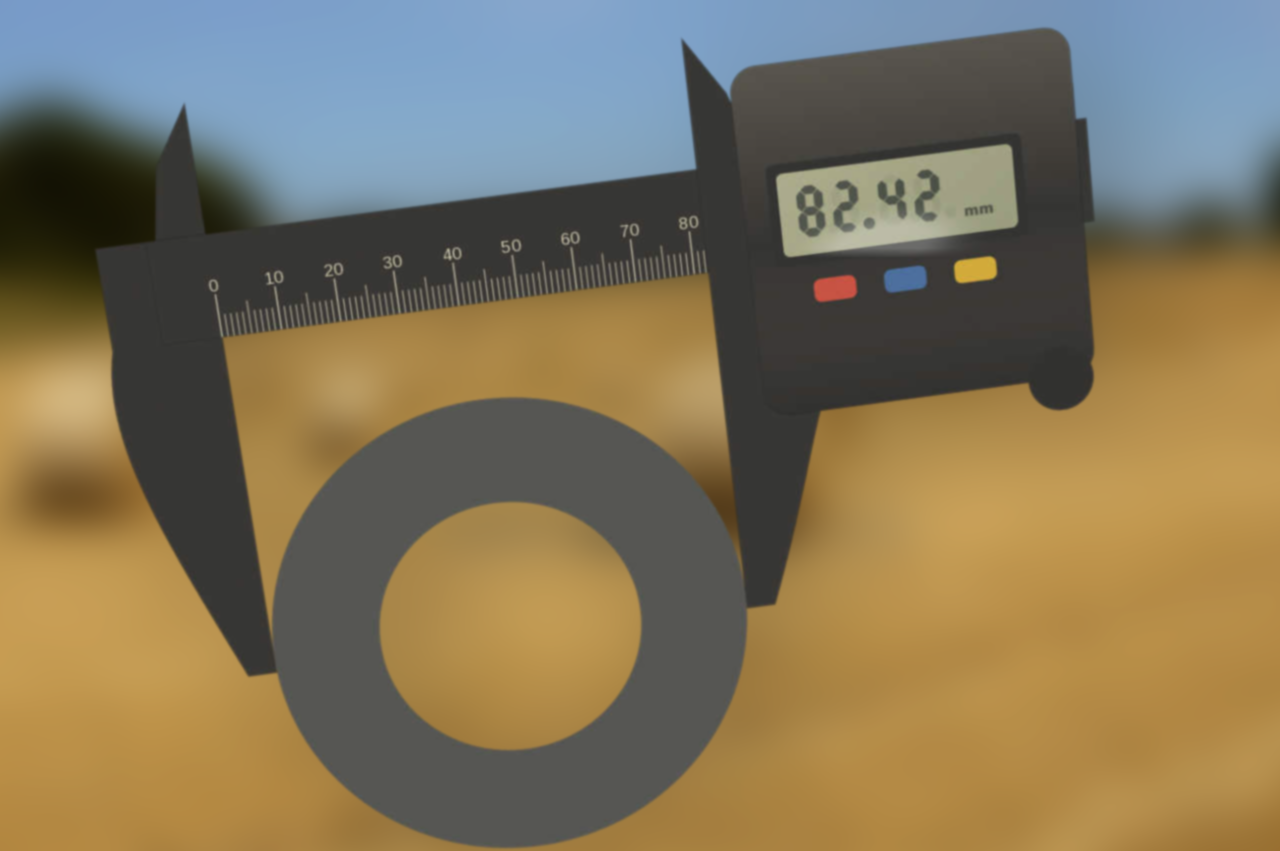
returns value=82.42 unit=mm
